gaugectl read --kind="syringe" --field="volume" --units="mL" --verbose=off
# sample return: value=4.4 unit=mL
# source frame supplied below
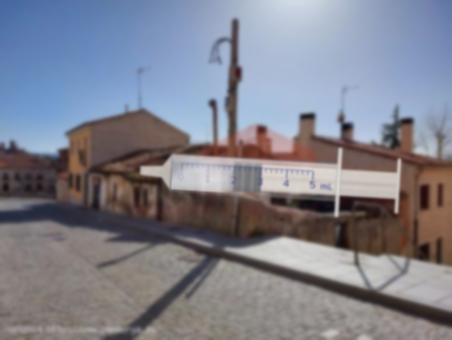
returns value=2 unit=mL
